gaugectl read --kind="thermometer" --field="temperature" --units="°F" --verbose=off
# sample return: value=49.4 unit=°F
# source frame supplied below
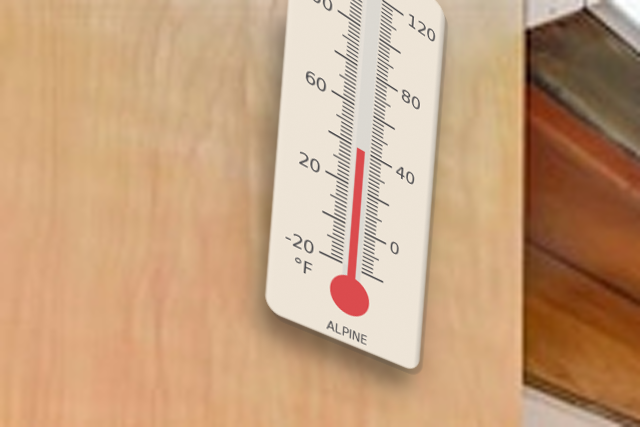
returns value=40 unit=°F
